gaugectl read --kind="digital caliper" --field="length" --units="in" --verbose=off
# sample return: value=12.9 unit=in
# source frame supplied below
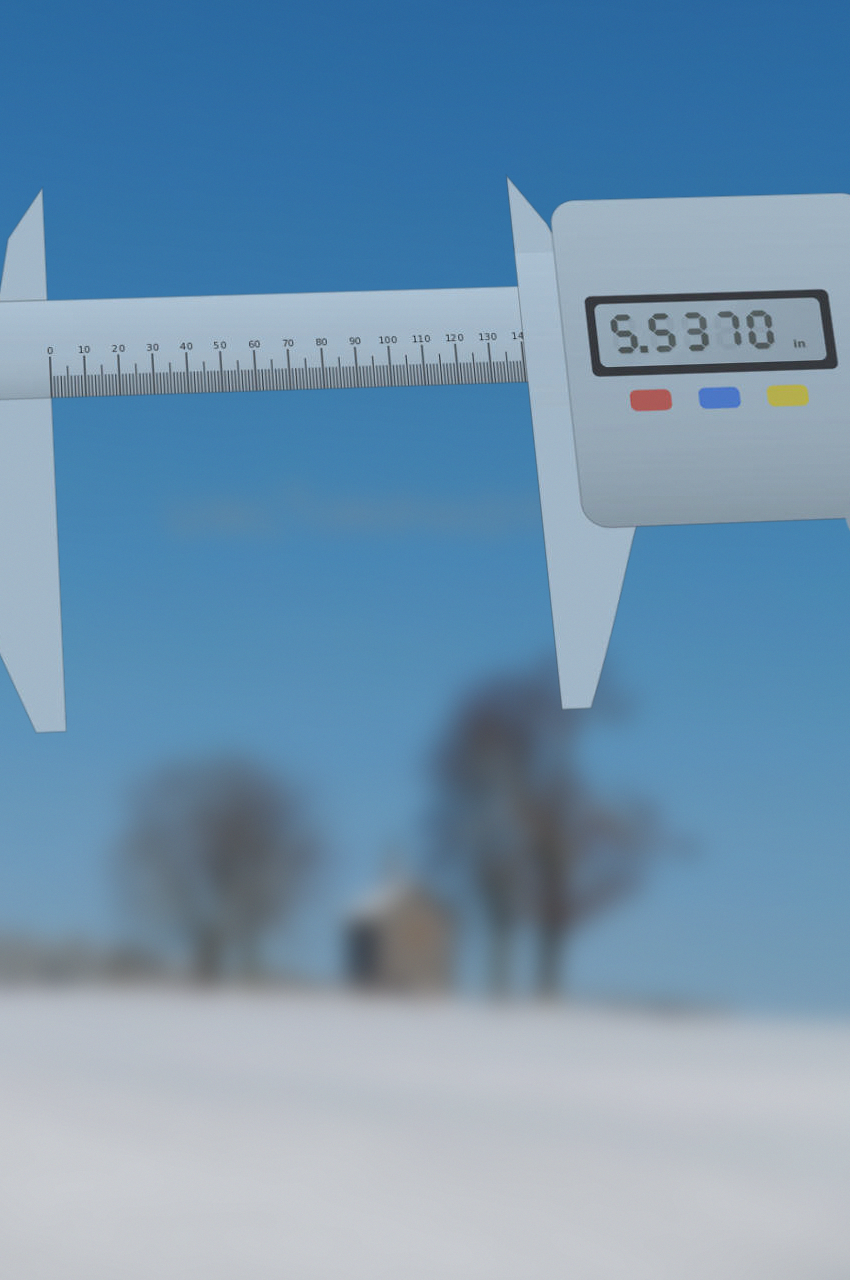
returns value=5.5370 unit=in
